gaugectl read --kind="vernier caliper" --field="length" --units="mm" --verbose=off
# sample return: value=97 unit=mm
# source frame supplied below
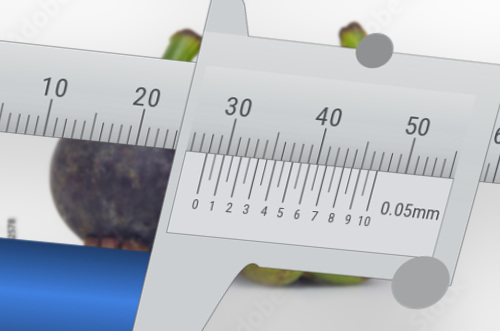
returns value=27.8 unit=mm
